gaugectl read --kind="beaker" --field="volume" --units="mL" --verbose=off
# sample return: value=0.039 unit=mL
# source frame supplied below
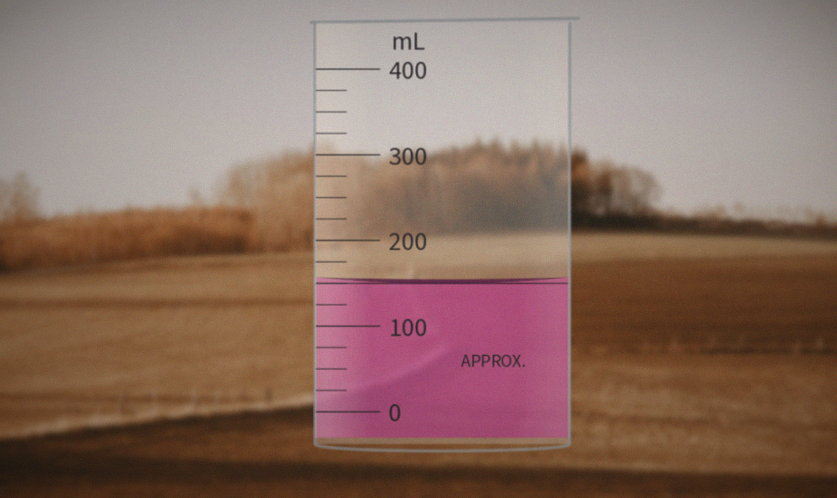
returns value=150 unit=mL
